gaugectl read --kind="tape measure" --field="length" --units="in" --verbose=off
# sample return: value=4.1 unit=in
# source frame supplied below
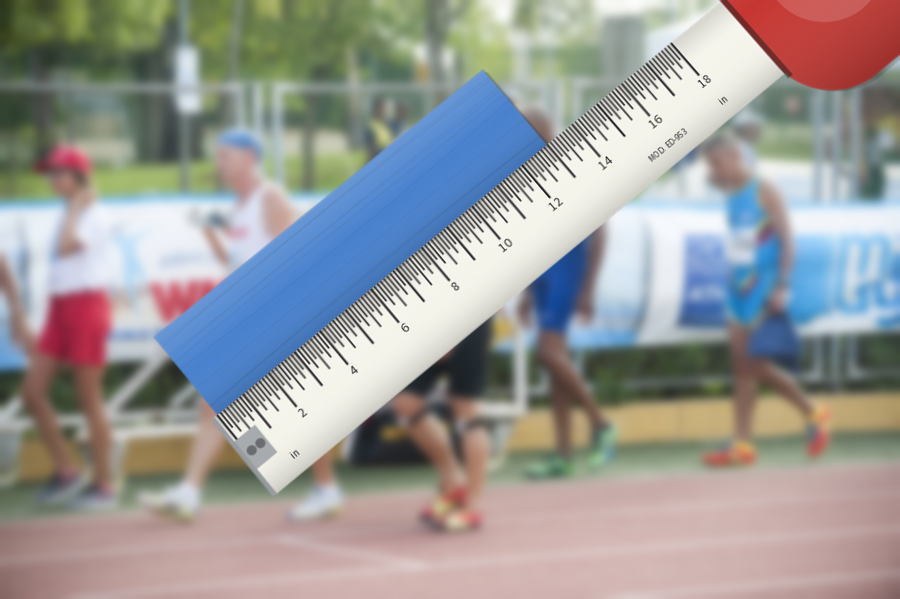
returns value=13 unit=in
